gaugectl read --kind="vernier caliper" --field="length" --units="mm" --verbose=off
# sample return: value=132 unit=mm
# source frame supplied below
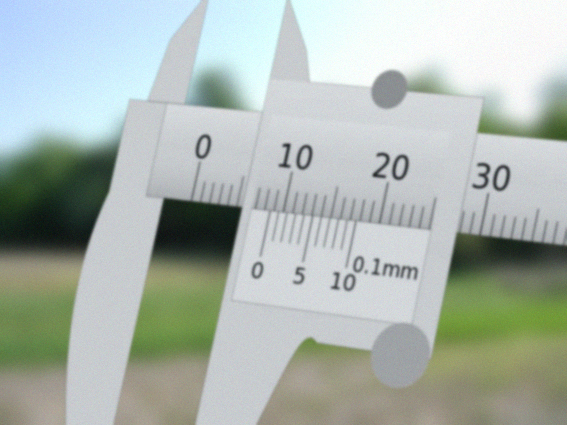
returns value=8.6 unit=mm
